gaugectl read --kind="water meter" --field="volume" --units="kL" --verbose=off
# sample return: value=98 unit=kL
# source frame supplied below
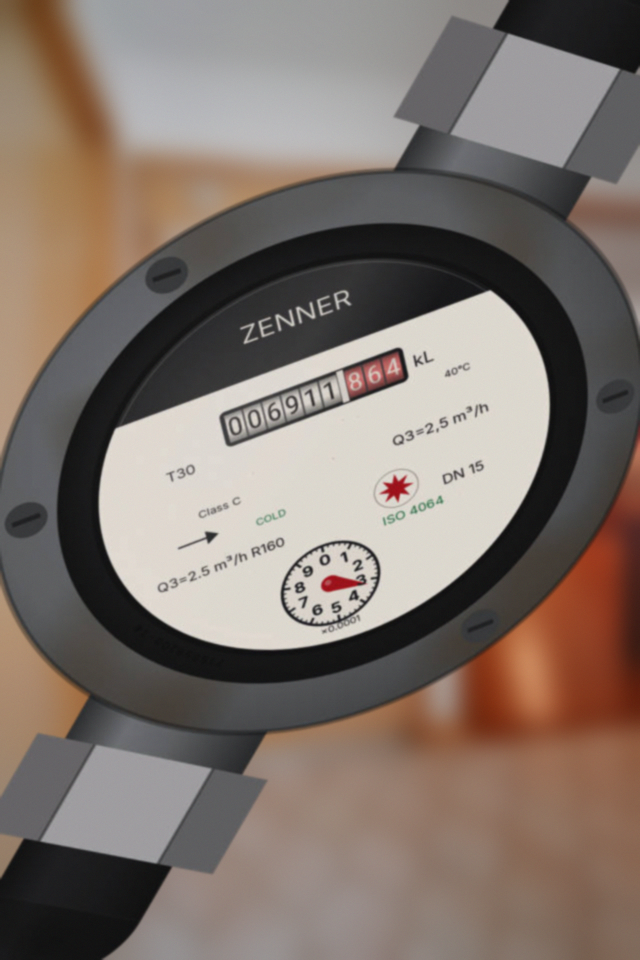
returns value=6911.8643 unit=kL
